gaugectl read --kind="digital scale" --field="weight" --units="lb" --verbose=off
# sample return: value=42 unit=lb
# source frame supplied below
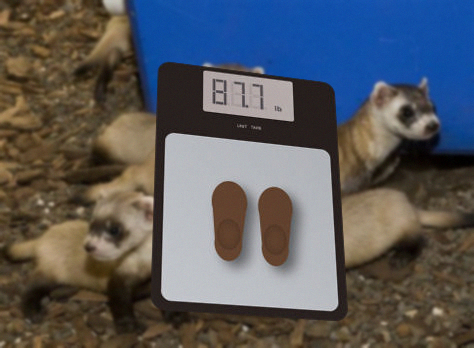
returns value=87.7 unit=lb
